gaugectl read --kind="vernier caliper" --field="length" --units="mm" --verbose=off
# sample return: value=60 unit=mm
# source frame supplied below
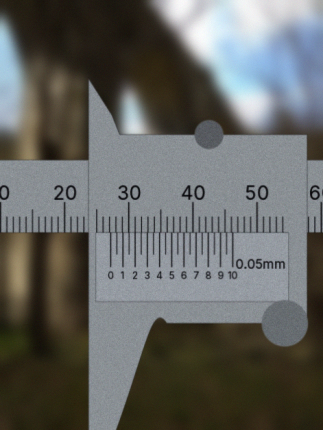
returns value=27.2 unit=mm
